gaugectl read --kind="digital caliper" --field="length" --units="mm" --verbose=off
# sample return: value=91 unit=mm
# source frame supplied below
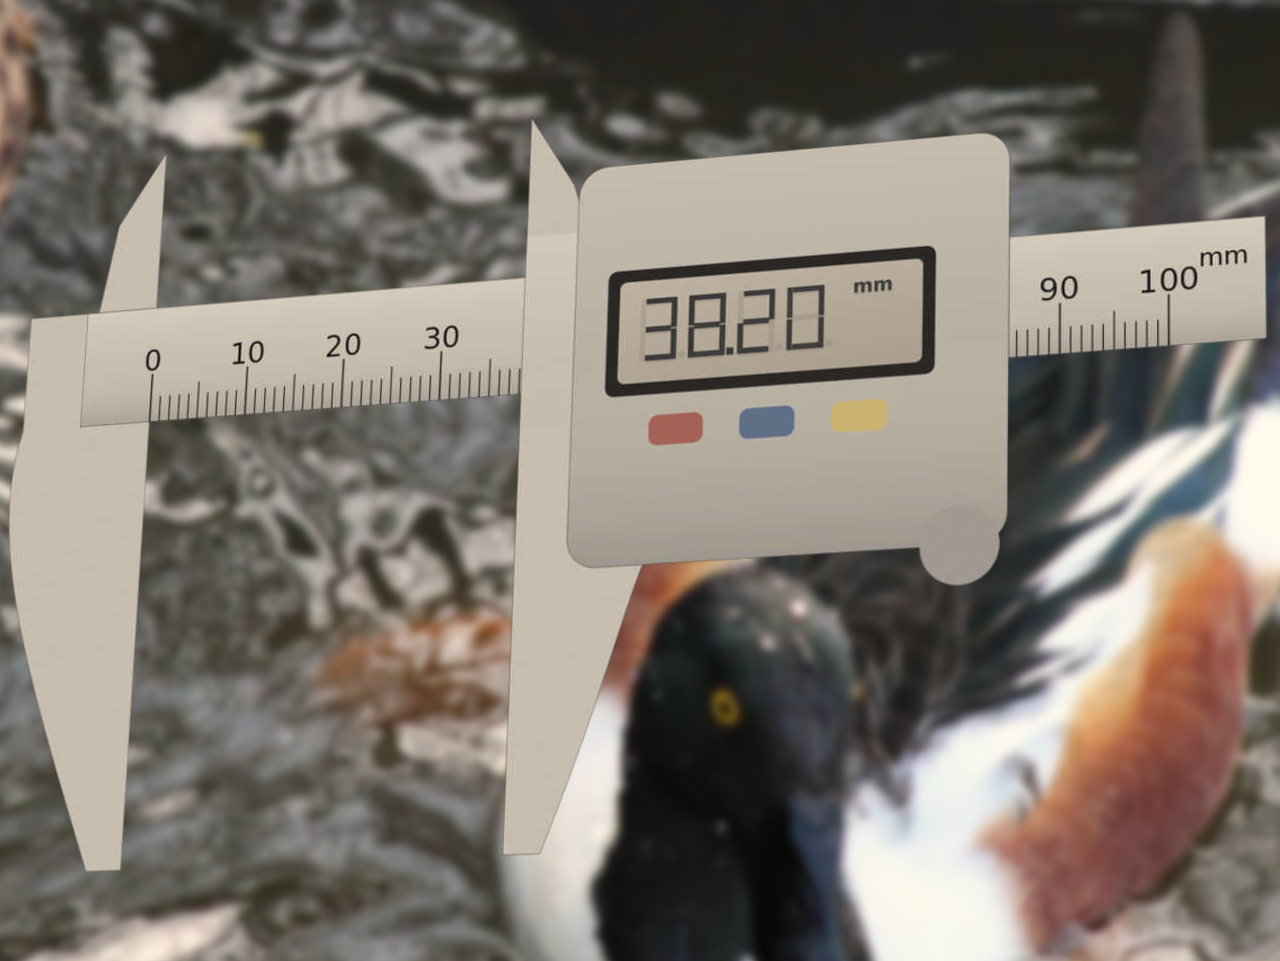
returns value=38.20 unit=mm
